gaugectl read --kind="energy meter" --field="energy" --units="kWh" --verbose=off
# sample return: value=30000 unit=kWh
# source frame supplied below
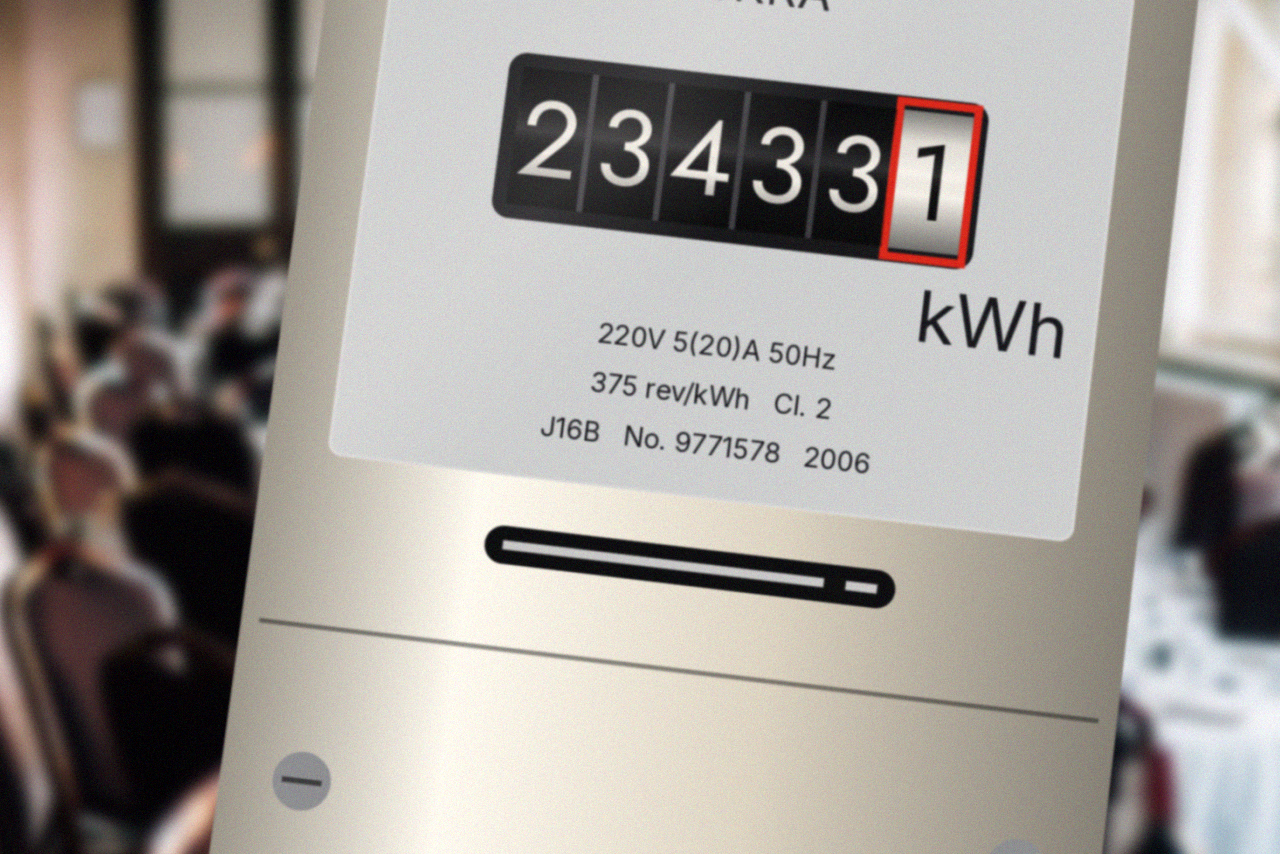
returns value=23433.1 unit=kWh
